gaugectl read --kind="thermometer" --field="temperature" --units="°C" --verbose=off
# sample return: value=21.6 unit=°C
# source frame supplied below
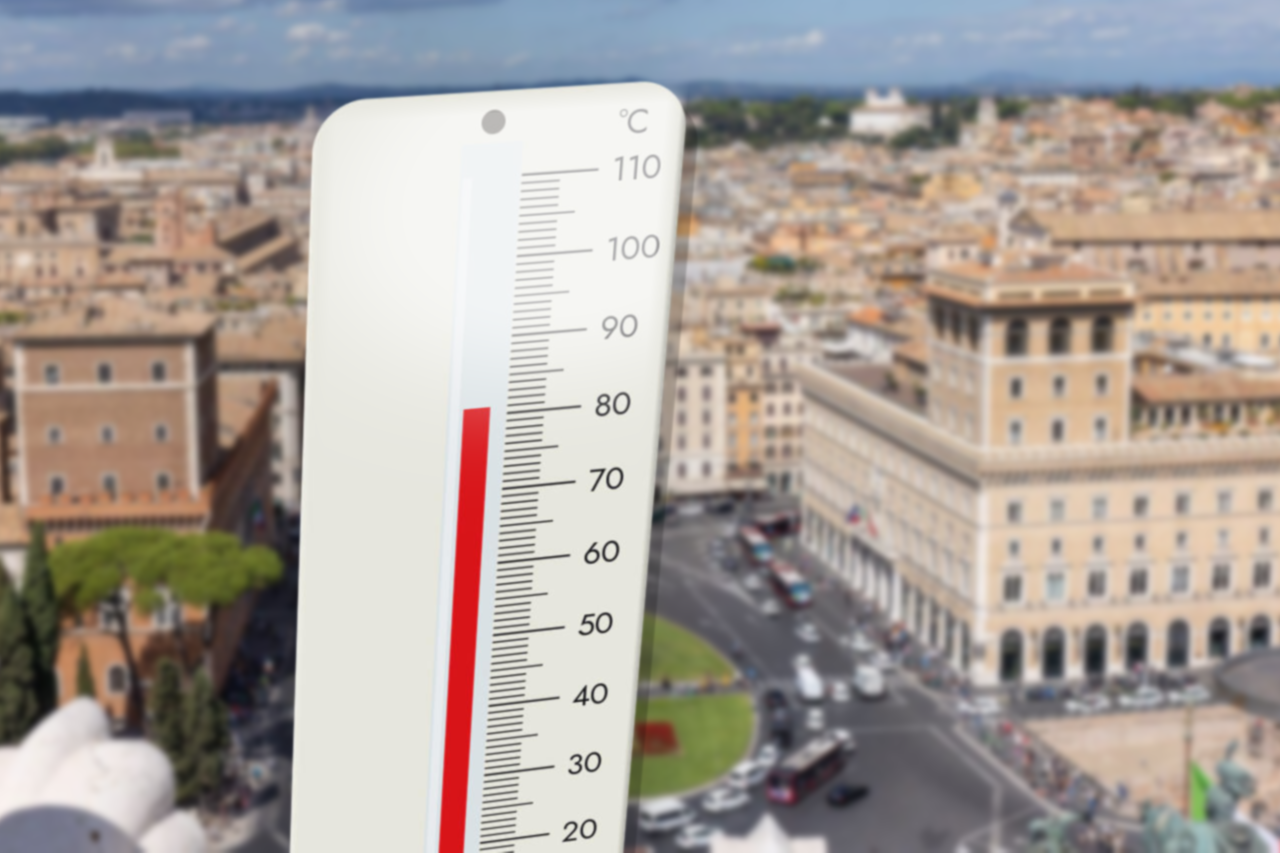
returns value=81 unit=°C
